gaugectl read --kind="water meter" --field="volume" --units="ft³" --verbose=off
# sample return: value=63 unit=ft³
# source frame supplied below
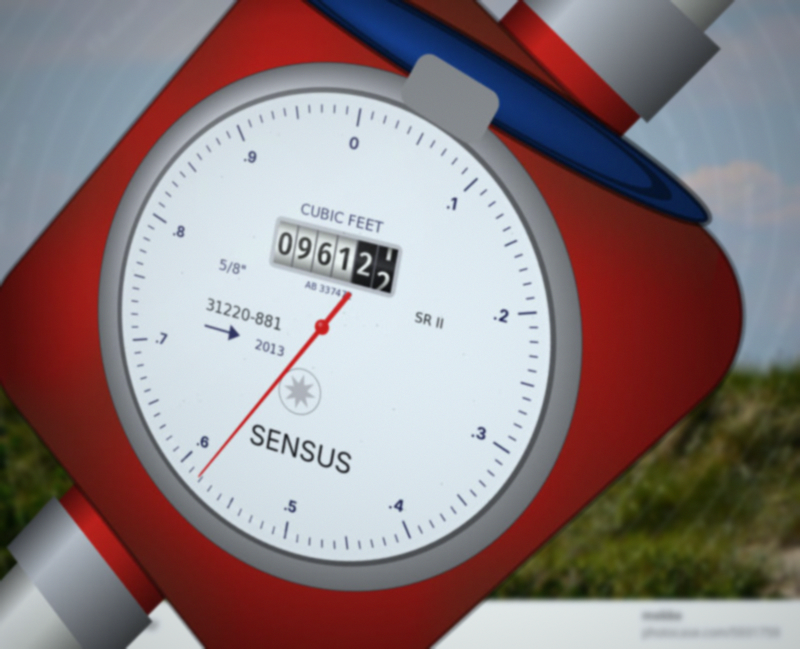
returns value=96121.58 unit=ft³
